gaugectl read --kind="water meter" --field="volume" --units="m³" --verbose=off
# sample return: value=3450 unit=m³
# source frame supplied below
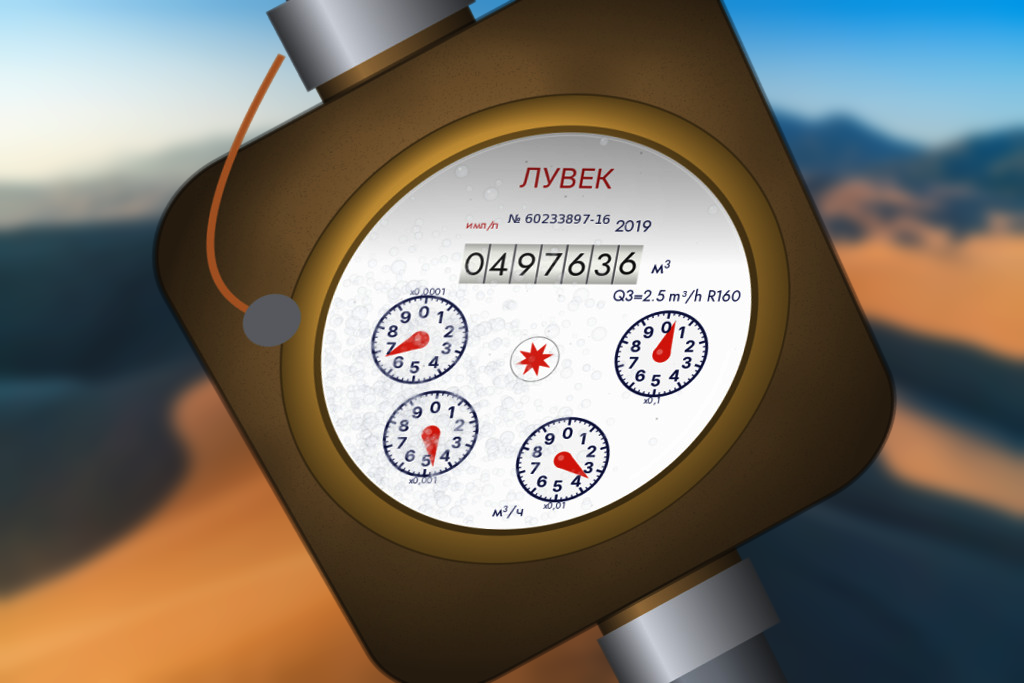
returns value=497636.0346 unit=m³
